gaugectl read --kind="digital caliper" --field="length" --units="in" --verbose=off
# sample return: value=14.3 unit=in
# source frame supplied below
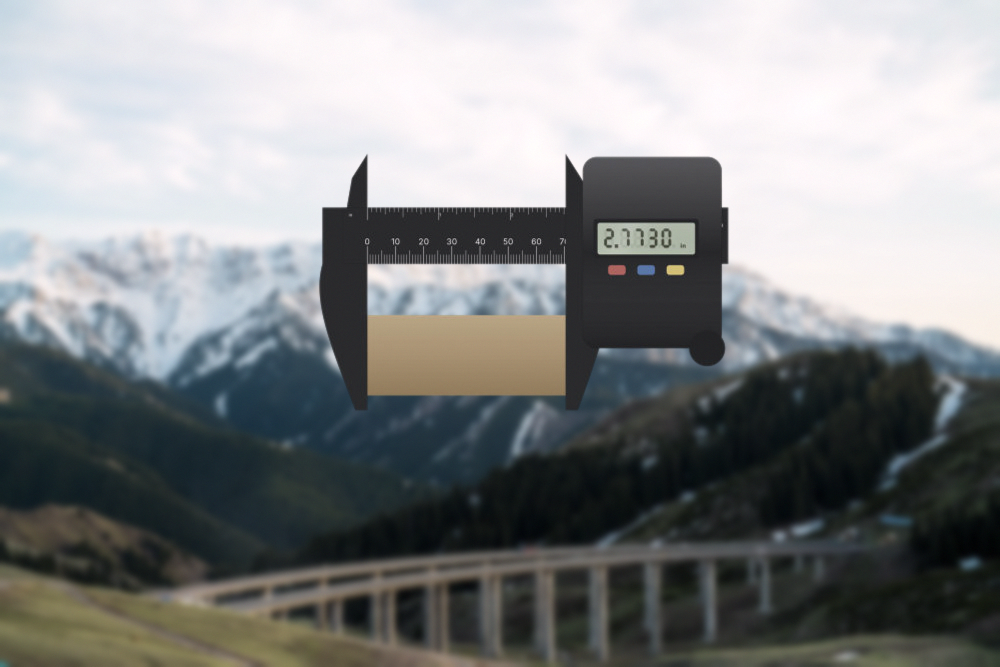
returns value=2.7730 unit=in
